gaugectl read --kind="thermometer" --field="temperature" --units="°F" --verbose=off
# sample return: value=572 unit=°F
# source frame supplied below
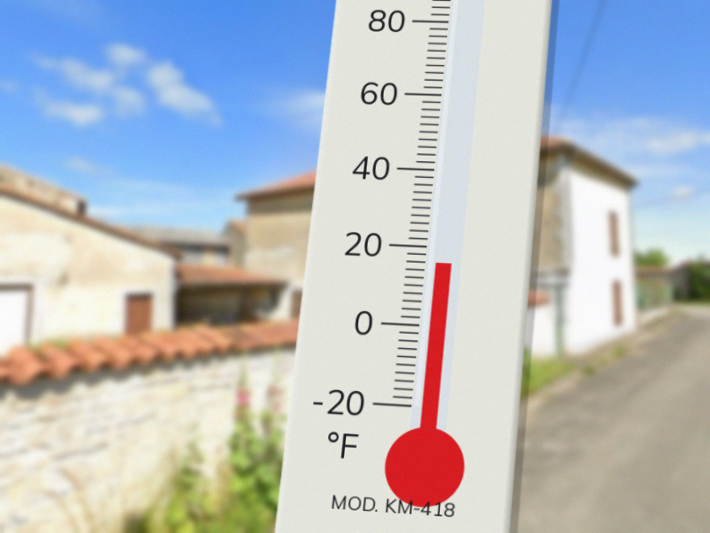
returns value=16 unit=°F
